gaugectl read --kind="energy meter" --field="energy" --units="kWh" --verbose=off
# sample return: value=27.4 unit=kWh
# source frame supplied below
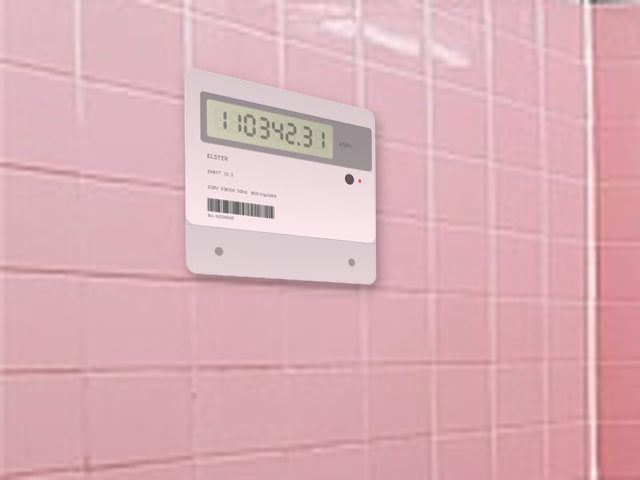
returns value=110342.31 unit=kWh
